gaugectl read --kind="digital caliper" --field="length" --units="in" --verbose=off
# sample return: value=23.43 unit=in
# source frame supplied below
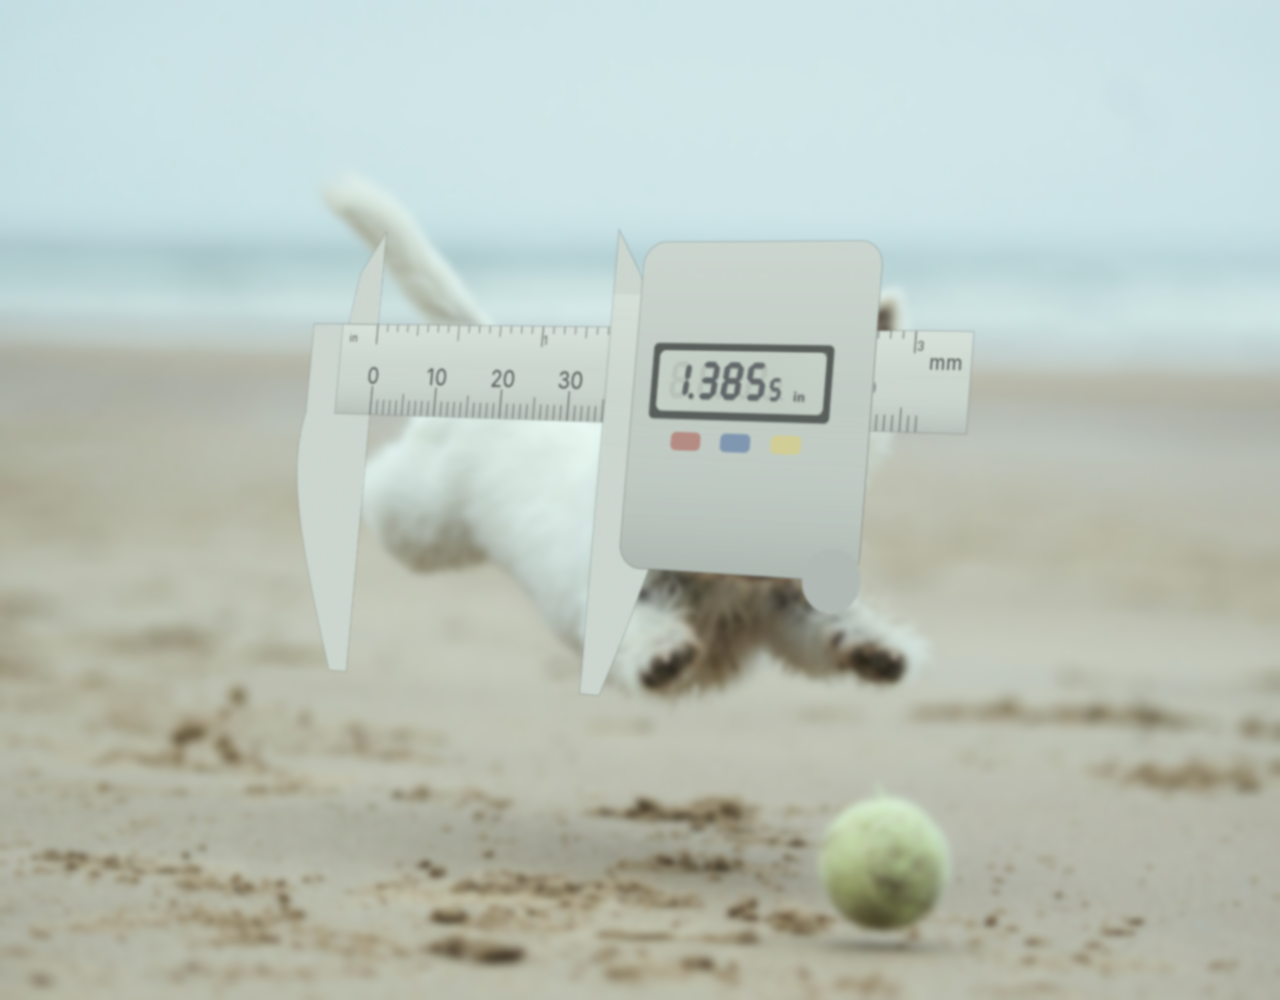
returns value=1.3855 unit=in
